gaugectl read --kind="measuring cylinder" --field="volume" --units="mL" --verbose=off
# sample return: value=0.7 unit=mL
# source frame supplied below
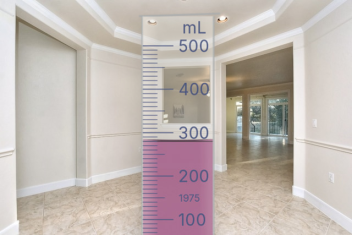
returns value=280 unit=mL
